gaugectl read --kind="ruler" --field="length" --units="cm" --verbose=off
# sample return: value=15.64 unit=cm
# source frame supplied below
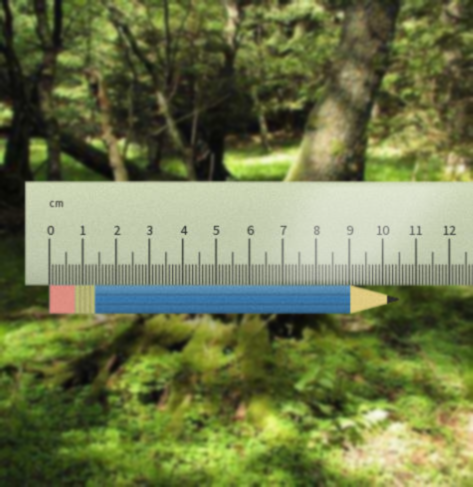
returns value=10.5 unit=cm
